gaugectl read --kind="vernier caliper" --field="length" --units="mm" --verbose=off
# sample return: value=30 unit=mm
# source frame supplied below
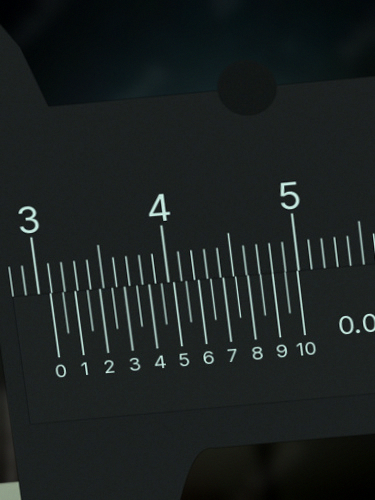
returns value=30.9 unit=mm
